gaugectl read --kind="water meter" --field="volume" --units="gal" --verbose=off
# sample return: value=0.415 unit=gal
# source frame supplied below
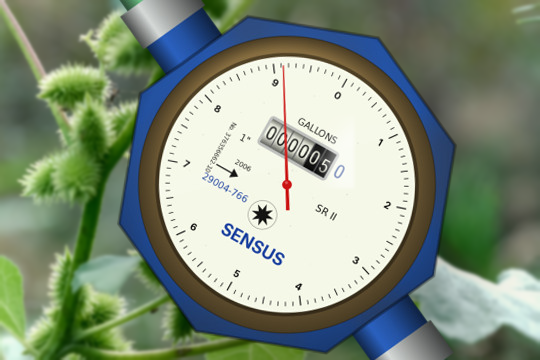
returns value=49.1 unit=gal
